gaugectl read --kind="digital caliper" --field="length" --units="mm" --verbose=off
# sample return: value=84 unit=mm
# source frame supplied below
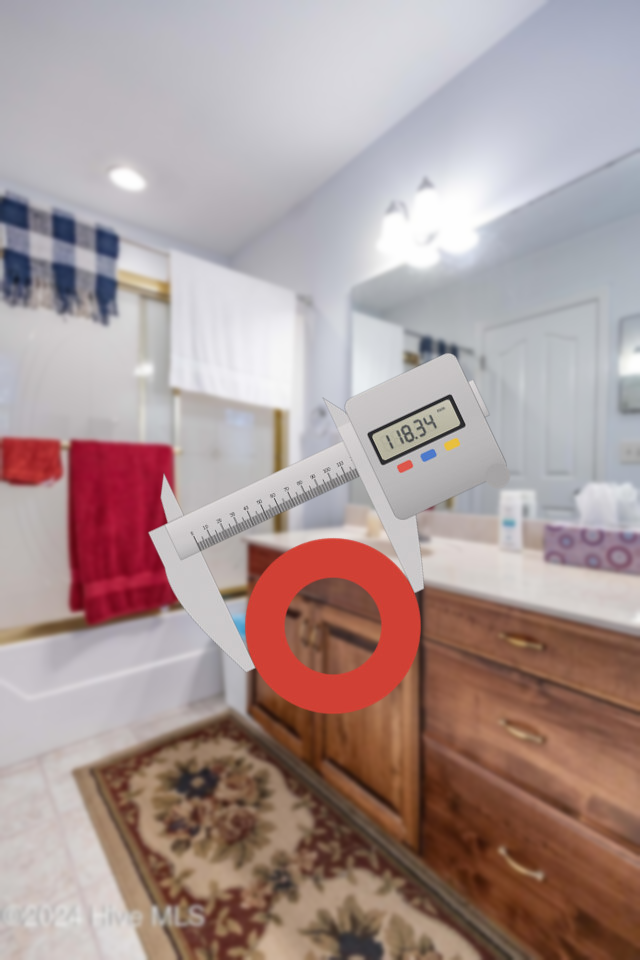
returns value=118.34 unit=mm
